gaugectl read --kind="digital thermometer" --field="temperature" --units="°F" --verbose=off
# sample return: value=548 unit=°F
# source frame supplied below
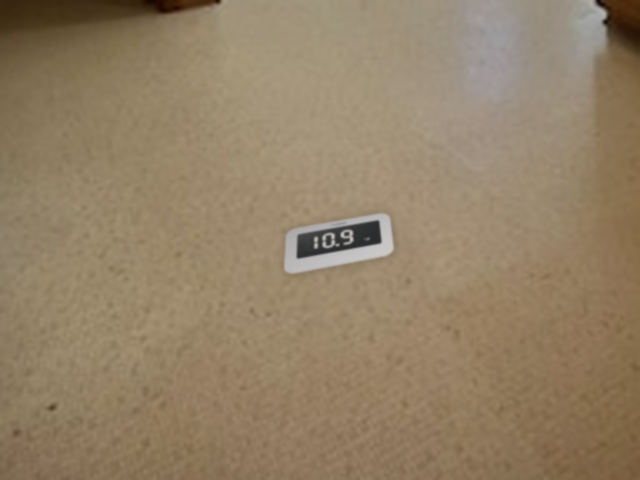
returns value=10.9 unit=°F
